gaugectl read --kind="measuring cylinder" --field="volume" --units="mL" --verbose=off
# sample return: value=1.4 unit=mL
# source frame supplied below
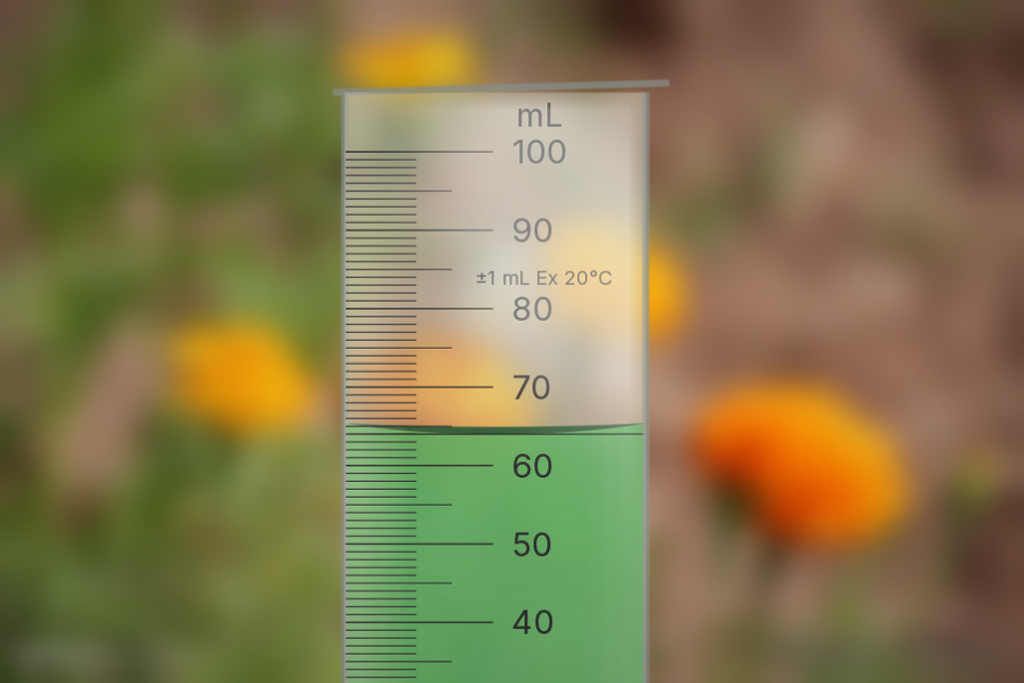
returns value=64 unit=mL
